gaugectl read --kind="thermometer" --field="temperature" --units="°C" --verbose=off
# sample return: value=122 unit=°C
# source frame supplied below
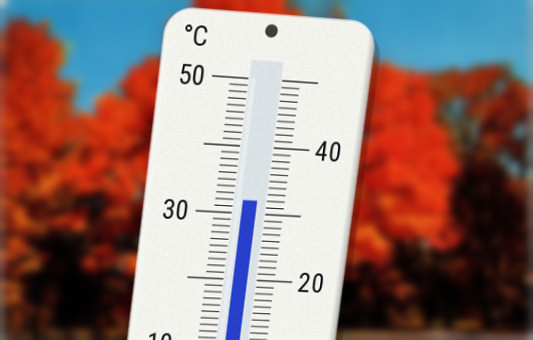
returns value=32 unit=°C
